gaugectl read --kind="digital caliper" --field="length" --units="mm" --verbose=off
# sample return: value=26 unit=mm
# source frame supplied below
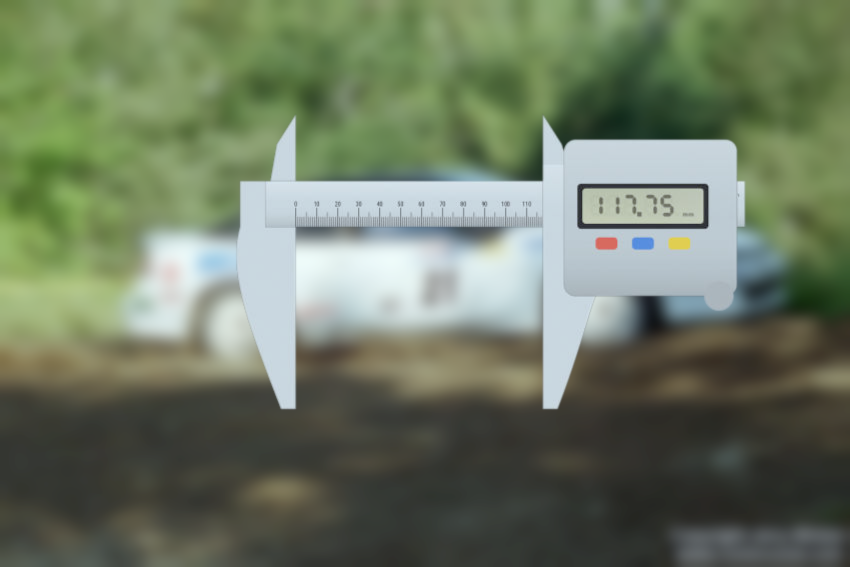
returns value=117.75 unit=mm
